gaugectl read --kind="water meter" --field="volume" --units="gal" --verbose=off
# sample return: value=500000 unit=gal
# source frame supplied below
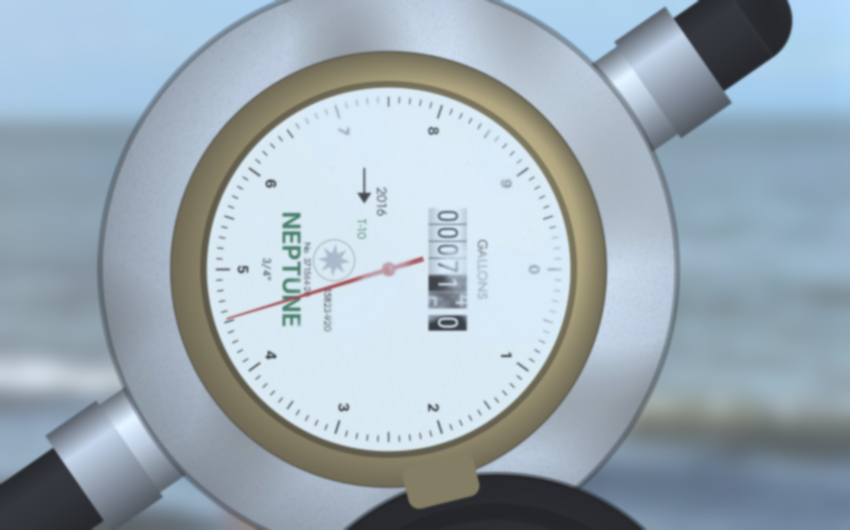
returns value=7144.5 unit=gal
